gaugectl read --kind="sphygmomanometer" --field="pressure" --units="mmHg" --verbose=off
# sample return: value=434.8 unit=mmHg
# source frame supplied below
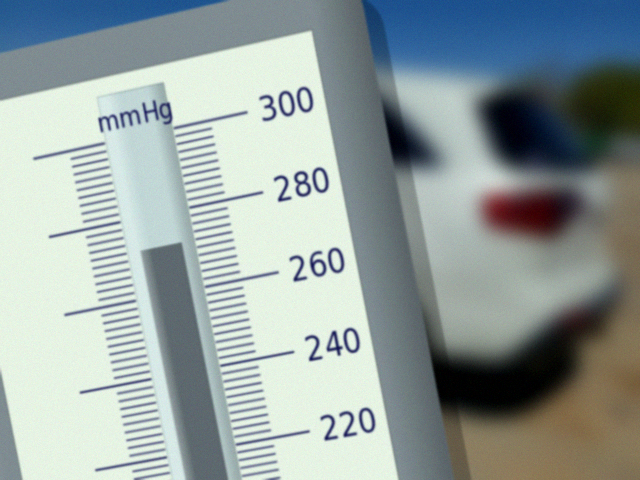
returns value=272 unit=mmHg
